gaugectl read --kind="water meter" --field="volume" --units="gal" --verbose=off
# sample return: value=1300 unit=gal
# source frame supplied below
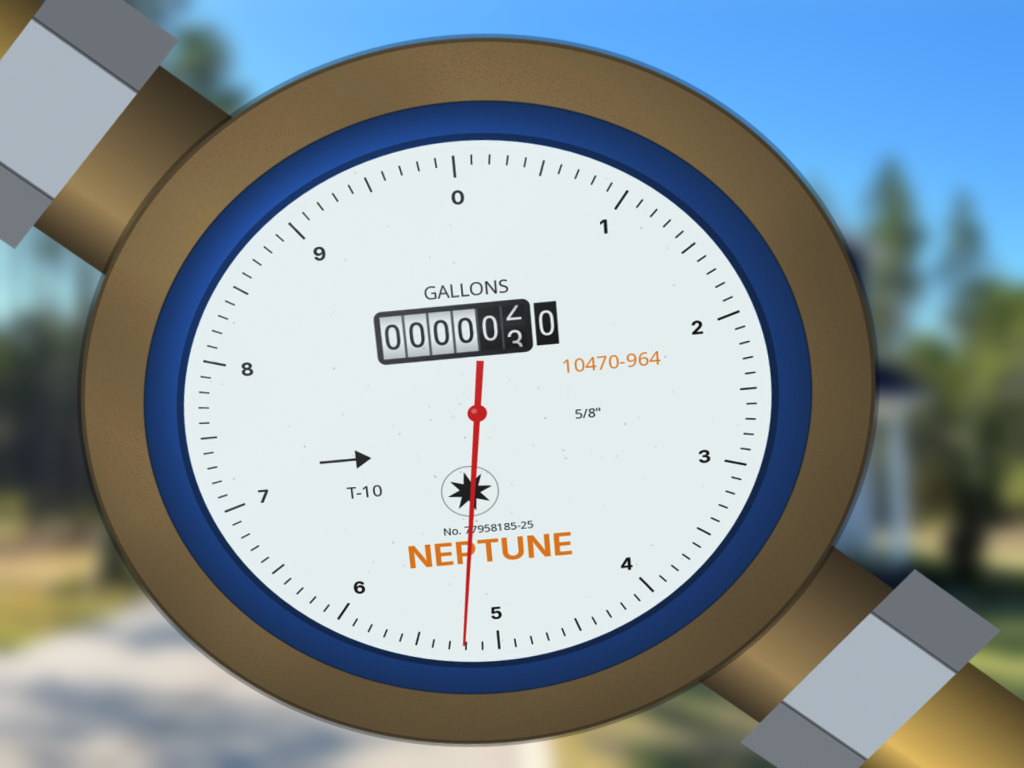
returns value=25.2 unit=gal
